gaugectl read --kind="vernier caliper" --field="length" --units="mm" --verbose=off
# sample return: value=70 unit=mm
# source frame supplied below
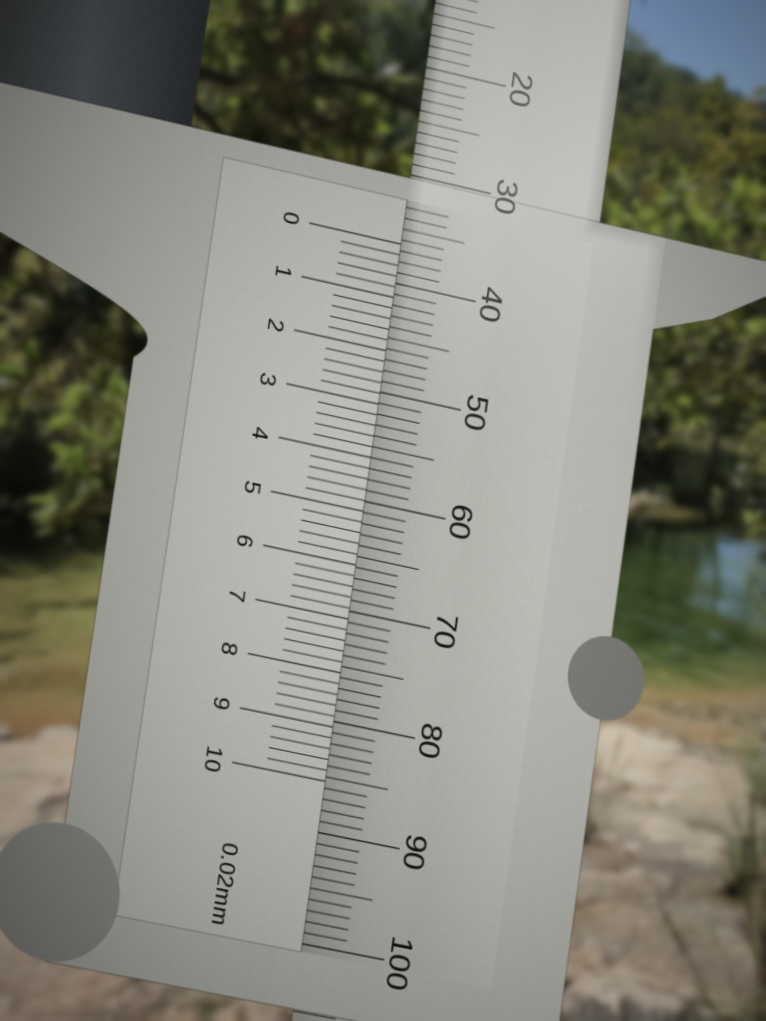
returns value=36.4 unit=mm
